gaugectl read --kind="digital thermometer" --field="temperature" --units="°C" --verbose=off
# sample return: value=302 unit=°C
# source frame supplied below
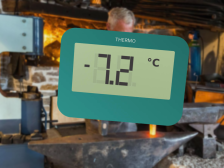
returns value=-7.2 unit=°C
